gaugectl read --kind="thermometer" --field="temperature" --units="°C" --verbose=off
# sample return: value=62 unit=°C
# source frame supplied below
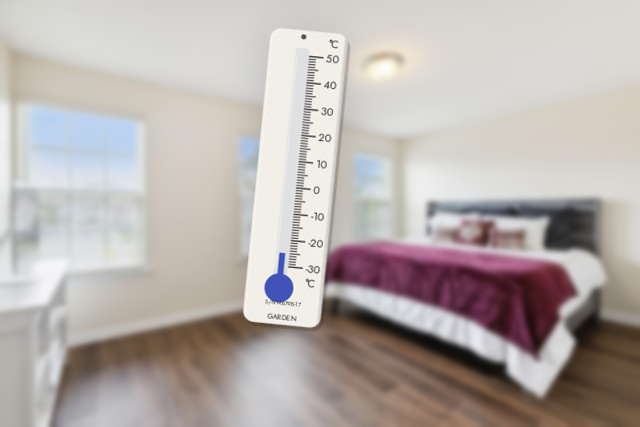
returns value=-25 unit=°C
